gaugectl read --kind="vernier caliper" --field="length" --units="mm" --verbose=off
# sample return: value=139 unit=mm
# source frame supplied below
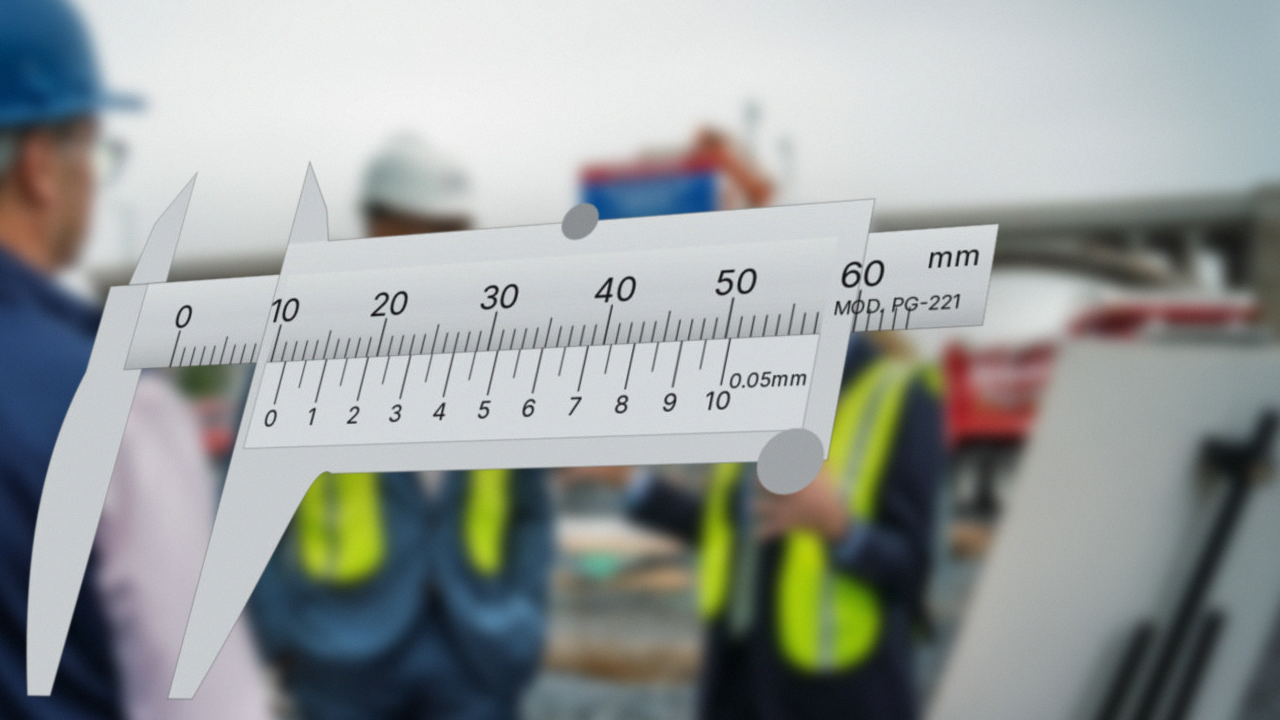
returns value=11.4 unit=mm
